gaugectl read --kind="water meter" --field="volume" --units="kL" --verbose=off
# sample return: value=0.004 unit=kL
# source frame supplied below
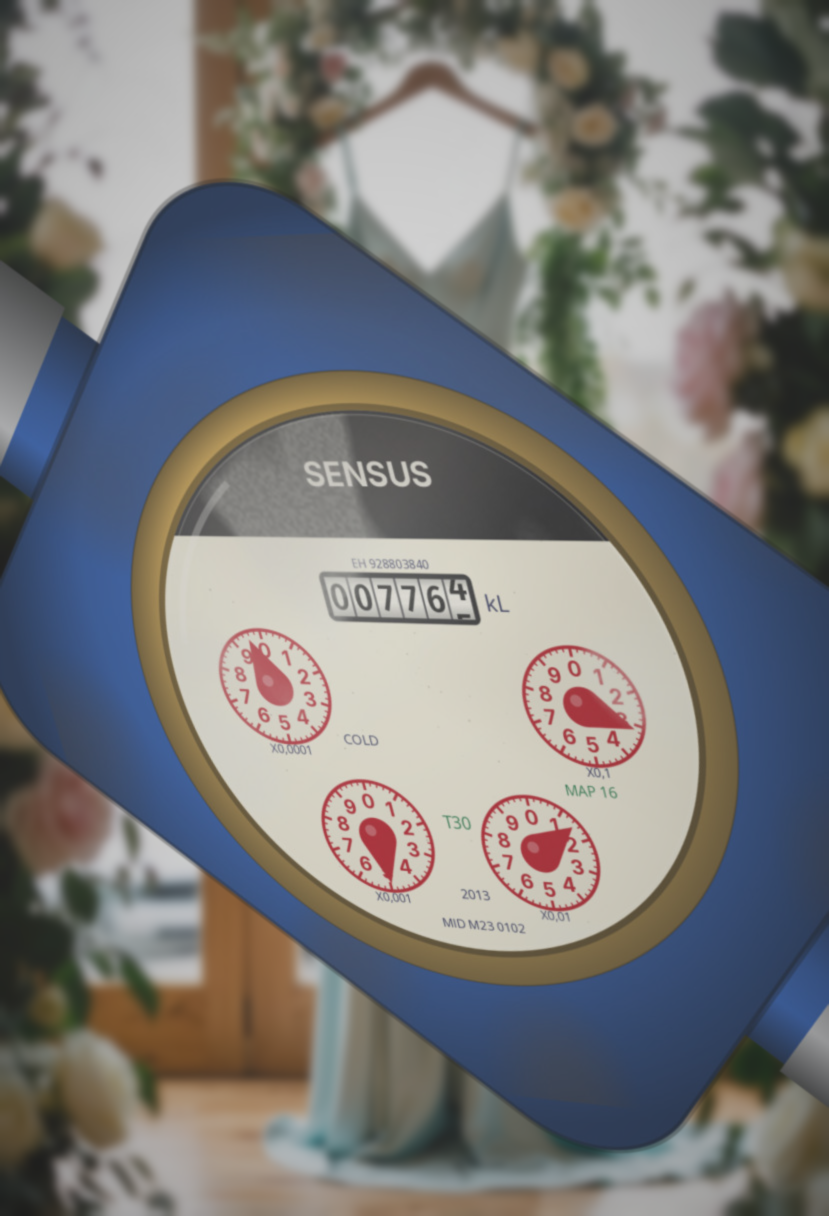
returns value=7764.3149 unit=kL
